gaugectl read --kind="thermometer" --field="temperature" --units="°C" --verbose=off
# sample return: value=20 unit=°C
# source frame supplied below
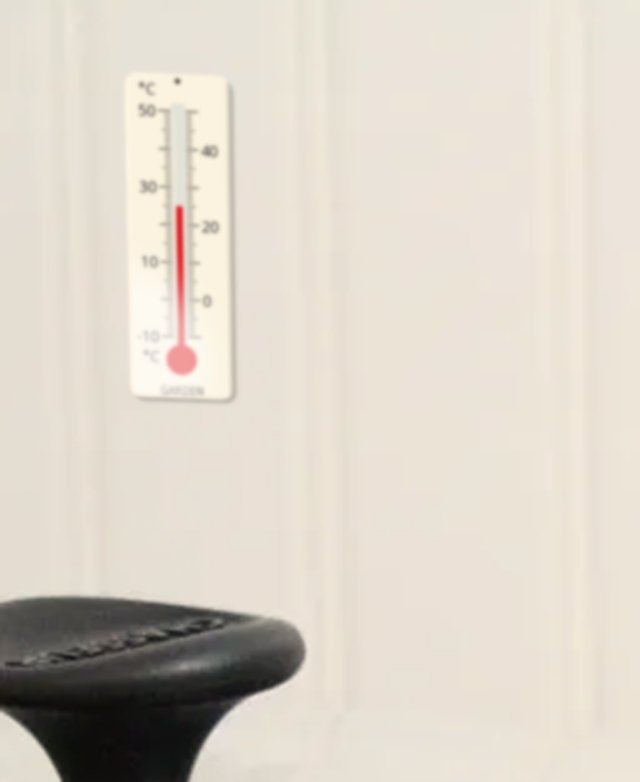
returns value=25 unit=°C
